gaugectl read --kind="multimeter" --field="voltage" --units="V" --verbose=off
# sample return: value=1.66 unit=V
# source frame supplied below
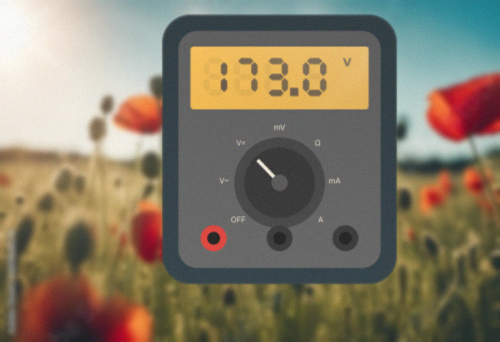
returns value=173.0 unit=V
